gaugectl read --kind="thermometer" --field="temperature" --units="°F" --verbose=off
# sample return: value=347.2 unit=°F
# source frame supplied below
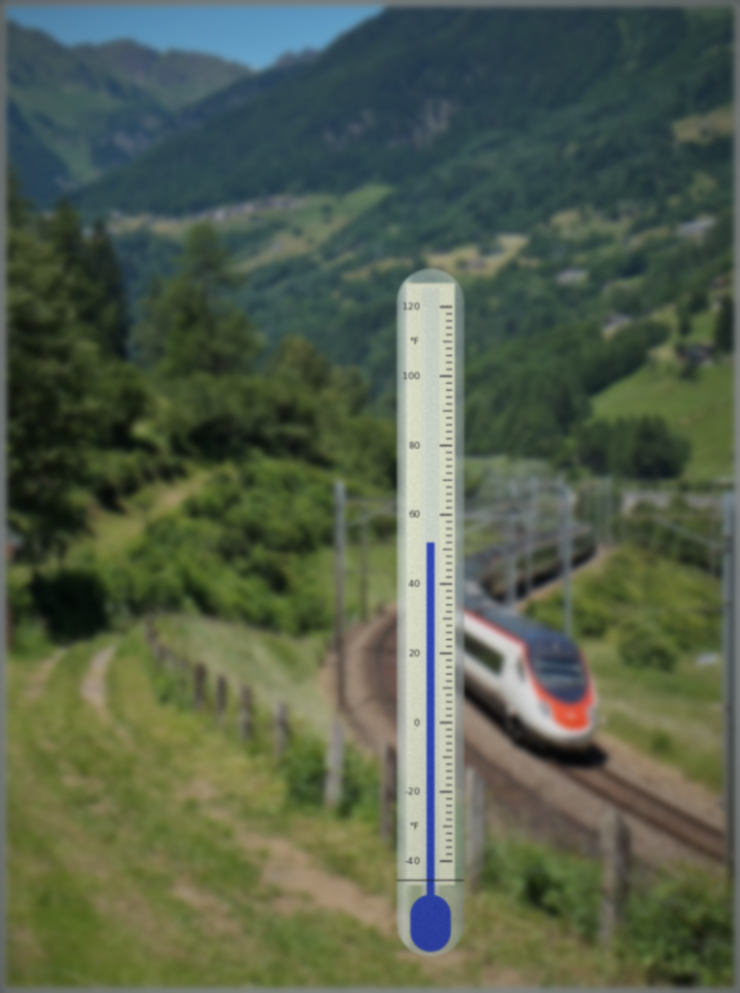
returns value=52 unit=°F
